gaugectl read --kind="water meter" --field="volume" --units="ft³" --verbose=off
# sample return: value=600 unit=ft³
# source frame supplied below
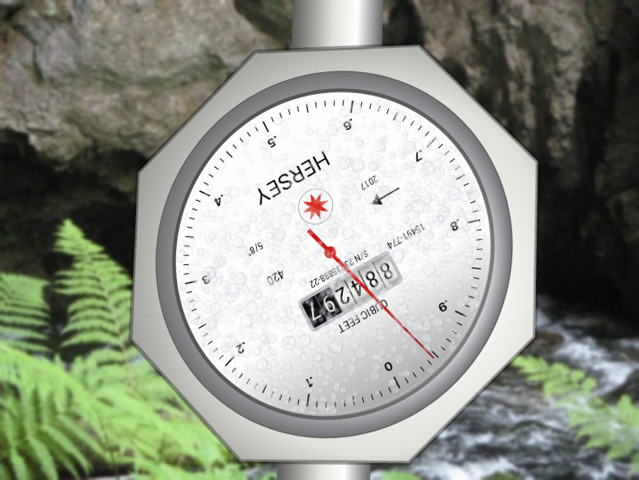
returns value=884296.95 unit=ft³
